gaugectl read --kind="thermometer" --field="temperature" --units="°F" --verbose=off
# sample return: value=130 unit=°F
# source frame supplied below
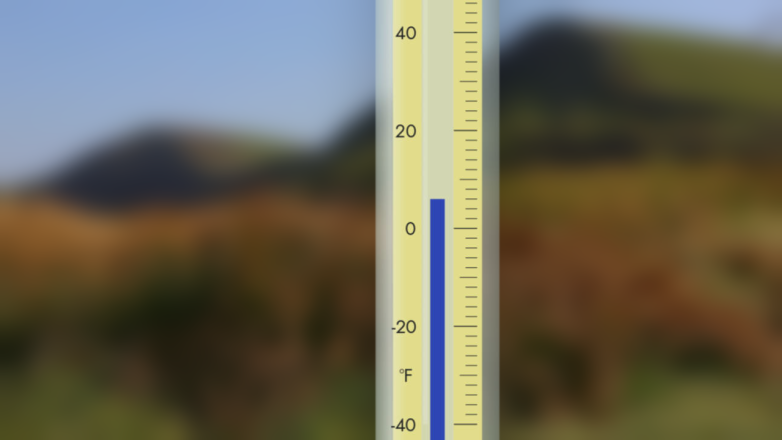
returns value=6 unit=°F
